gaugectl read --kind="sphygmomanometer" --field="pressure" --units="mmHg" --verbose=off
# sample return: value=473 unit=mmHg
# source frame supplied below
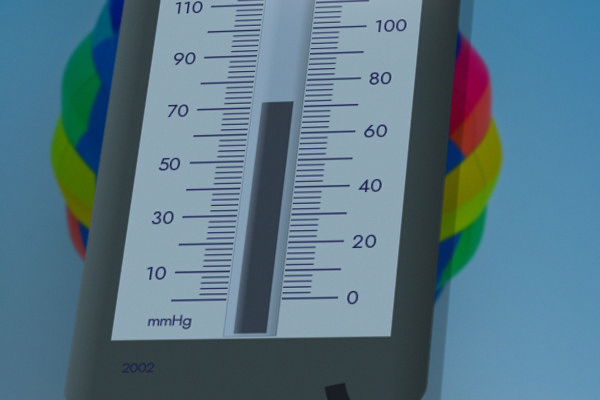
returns value=72 unit=mmHg
